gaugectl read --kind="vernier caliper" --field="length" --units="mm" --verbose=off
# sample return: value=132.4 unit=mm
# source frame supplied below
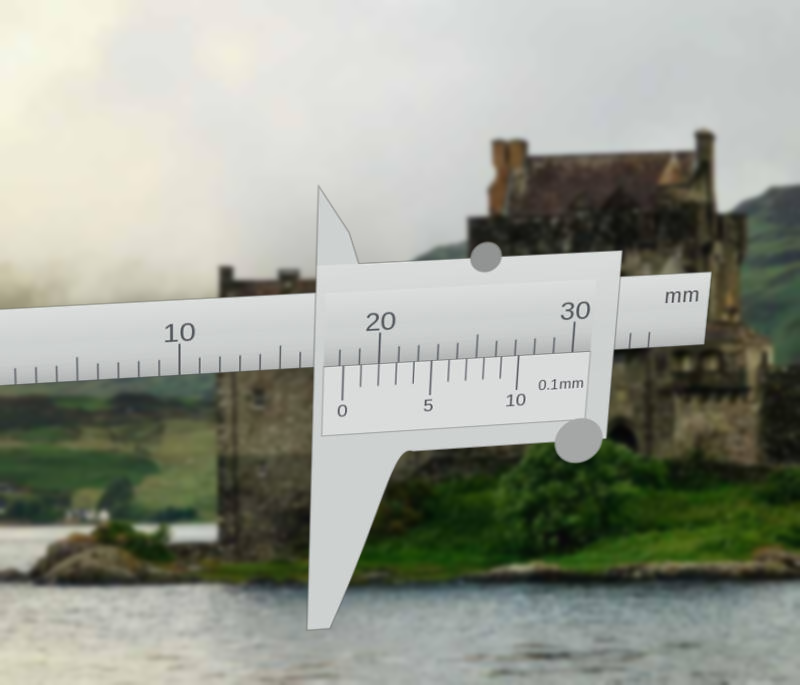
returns value=18.2 unit=mm
